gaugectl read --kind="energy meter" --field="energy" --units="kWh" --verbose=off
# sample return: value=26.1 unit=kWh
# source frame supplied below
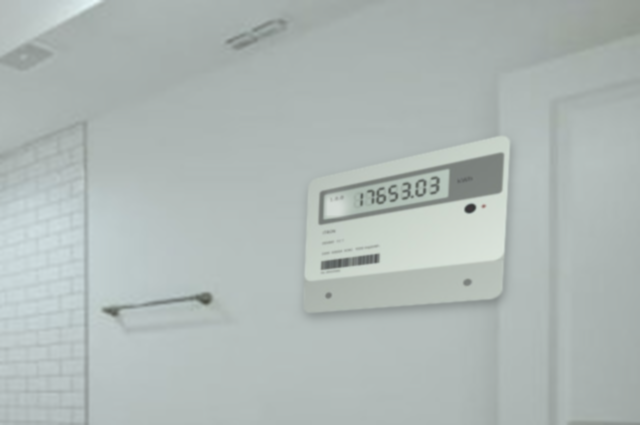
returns value=17653.03 unit=kWh
